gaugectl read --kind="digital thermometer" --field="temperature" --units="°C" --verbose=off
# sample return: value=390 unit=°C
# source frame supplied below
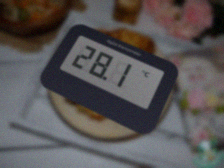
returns value=28.1 unit=°C
